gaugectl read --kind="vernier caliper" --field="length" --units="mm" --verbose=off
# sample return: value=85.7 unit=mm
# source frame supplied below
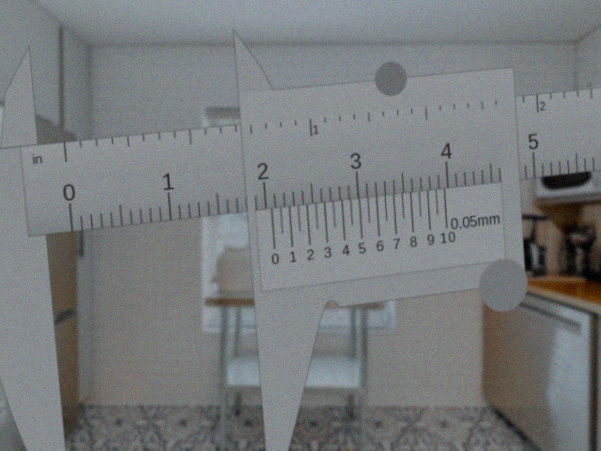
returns value=20.6 unit=mm
